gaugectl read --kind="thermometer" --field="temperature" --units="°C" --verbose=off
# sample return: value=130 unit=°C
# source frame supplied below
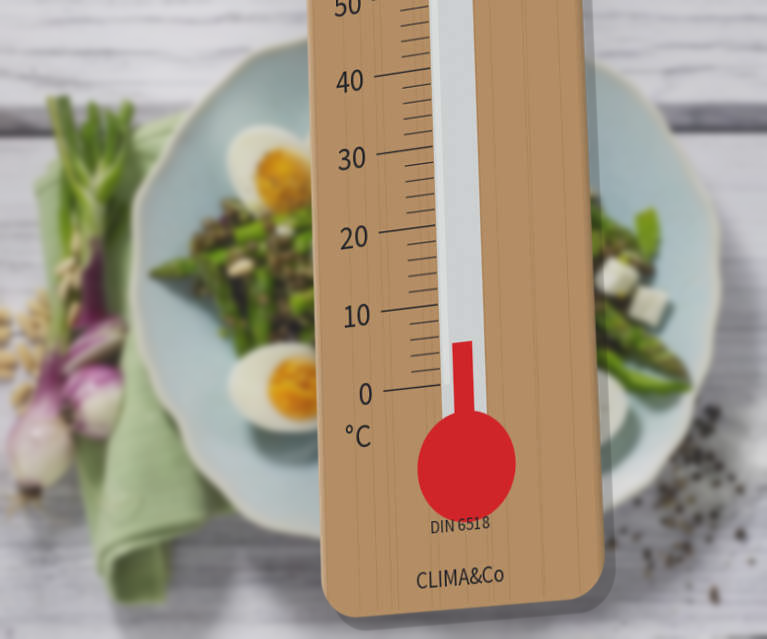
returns value=5 unit=°C
